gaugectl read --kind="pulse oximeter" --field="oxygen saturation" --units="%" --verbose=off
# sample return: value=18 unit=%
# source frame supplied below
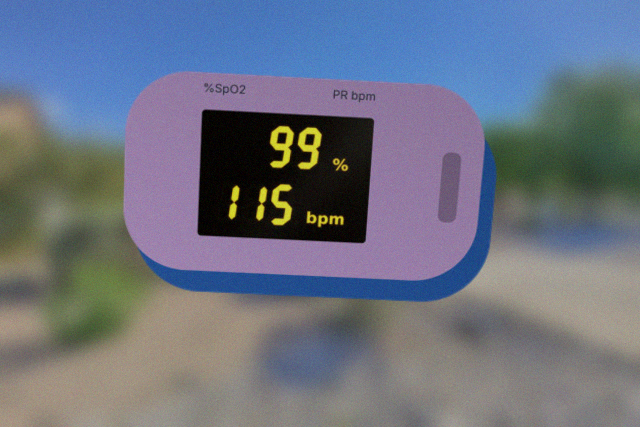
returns value=99 unit=%
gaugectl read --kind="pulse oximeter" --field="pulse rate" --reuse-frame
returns value=115 unit=bpm
